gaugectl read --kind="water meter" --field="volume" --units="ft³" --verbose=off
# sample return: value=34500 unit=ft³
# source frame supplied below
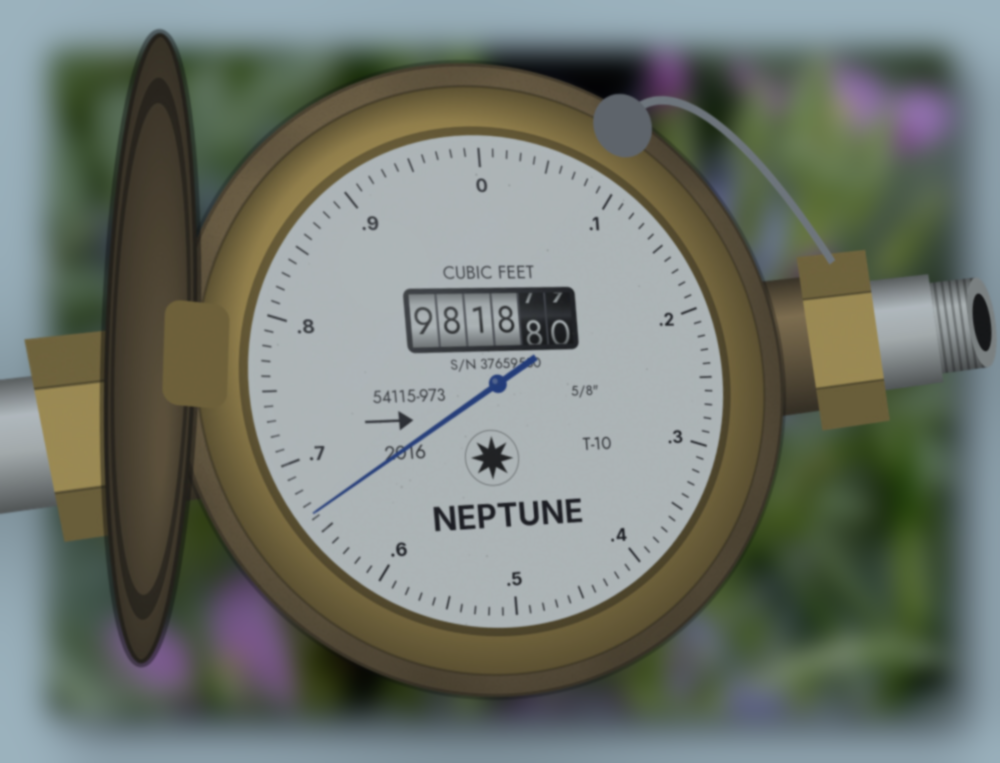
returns value=981879.66 unit=ft³
